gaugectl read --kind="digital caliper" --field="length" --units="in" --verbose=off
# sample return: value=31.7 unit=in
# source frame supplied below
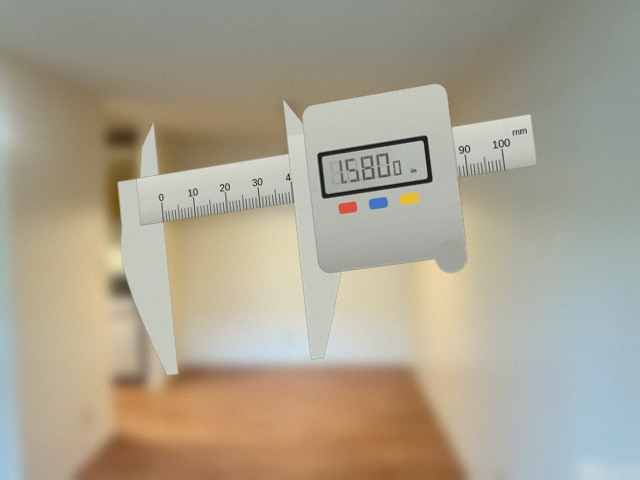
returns value=1.5800 unit=in
